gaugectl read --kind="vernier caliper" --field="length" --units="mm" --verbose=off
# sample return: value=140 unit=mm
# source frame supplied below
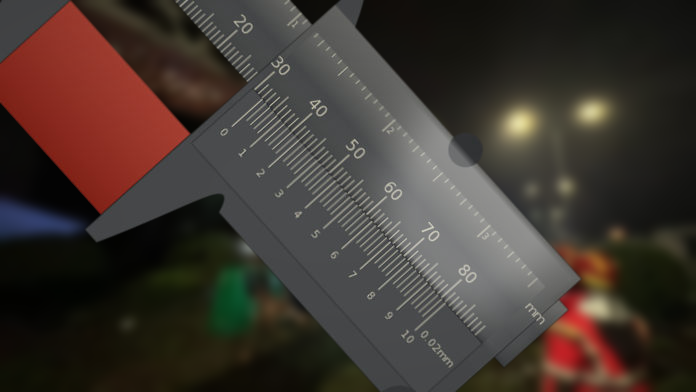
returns value=32.2 unit=mm
